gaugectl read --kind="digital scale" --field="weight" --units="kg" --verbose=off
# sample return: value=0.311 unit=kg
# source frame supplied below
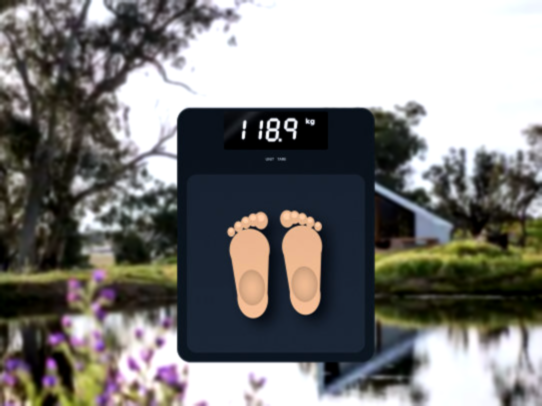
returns value=118.9 unit=kg
